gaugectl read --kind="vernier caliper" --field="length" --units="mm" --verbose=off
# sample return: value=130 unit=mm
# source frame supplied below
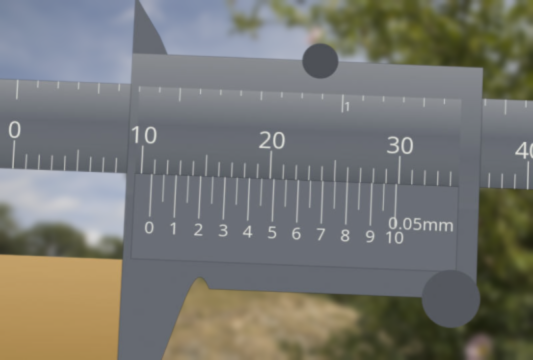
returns value=10.8 unit=mm
